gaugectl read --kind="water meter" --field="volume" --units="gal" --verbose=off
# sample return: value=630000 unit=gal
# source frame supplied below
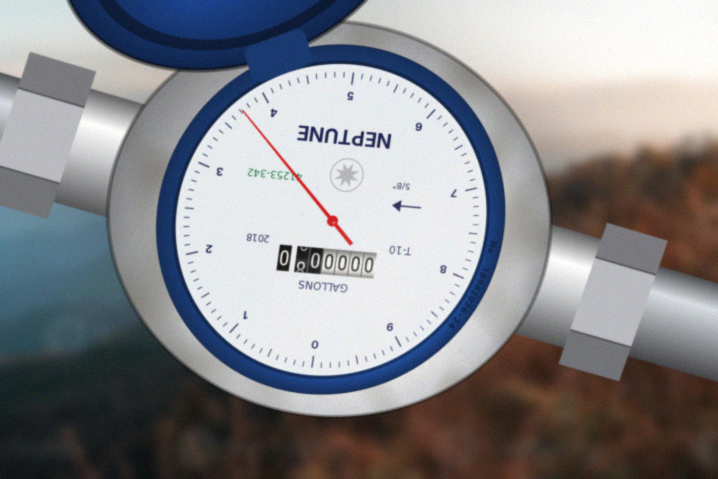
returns value=83.7 unit=gal
